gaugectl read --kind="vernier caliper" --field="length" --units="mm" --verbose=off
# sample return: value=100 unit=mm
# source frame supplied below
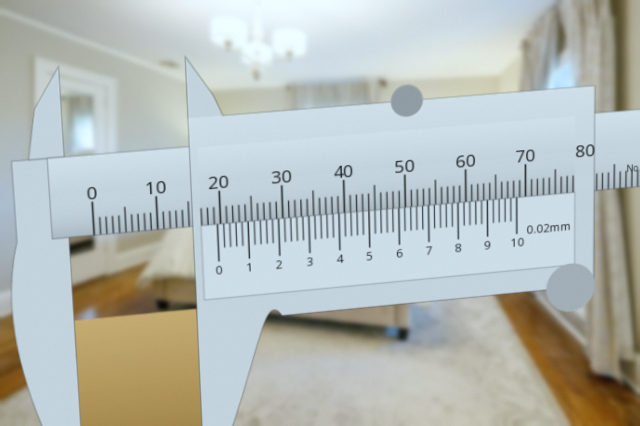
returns value=19.5 unit=mm
